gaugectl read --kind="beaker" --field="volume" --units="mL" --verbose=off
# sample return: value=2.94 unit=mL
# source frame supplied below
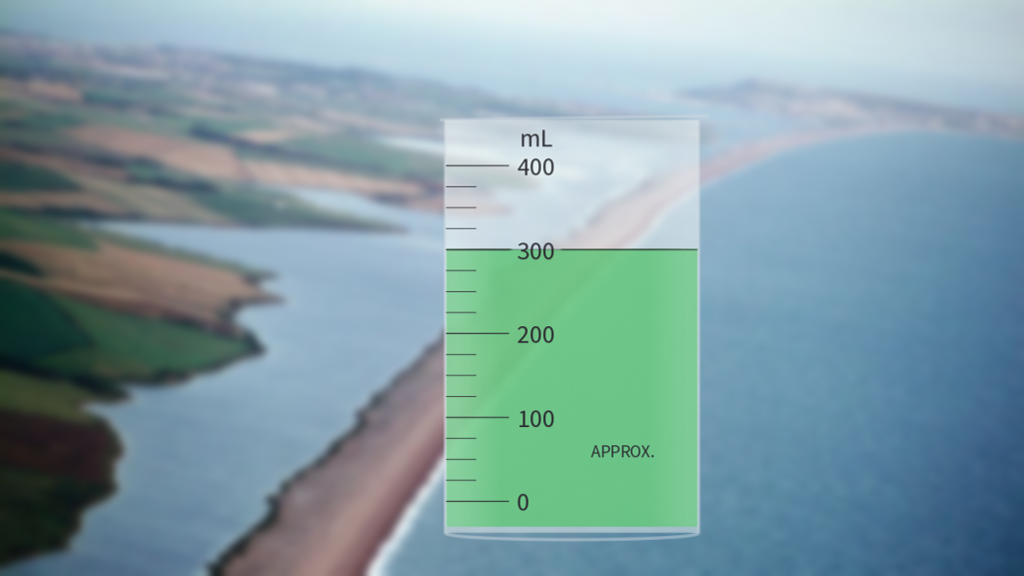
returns value=300 unit=mL
